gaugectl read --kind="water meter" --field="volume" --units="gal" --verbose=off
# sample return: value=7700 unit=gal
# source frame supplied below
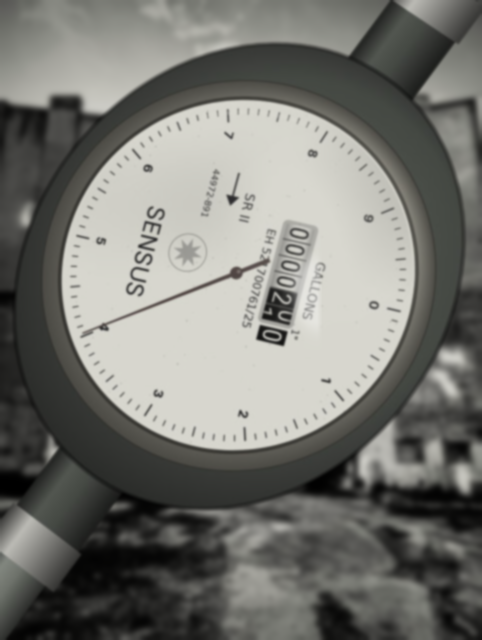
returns value=204.0 unit=gal
